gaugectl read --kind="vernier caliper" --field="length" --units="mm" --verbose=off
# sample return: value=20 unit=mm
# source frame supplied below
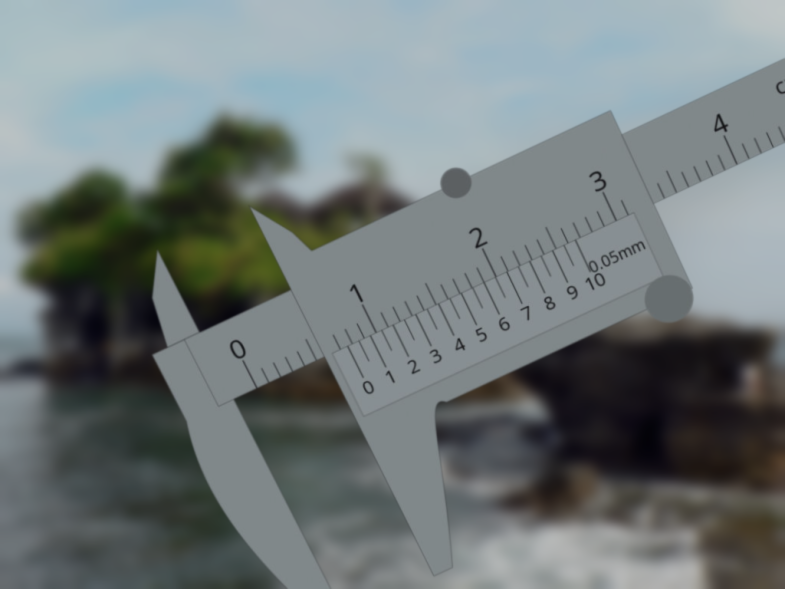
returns value=7.6 unit=mm
